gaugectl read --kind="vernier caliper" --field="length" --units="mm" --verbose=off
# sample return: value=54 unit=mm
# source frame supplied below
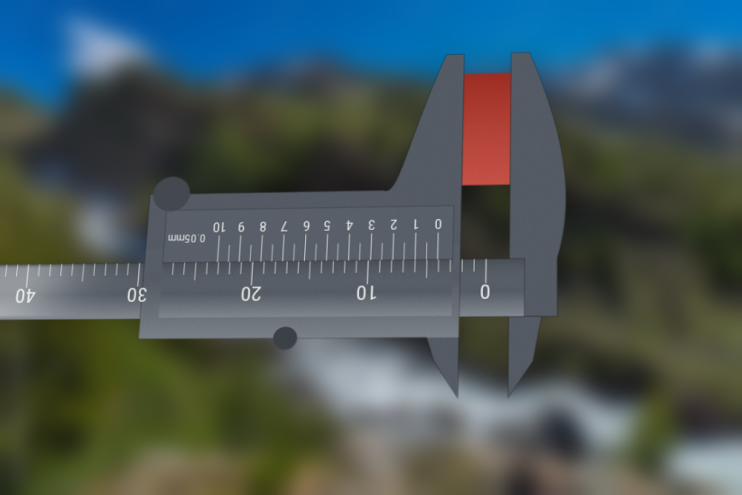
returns value=4.1 unit=mm
